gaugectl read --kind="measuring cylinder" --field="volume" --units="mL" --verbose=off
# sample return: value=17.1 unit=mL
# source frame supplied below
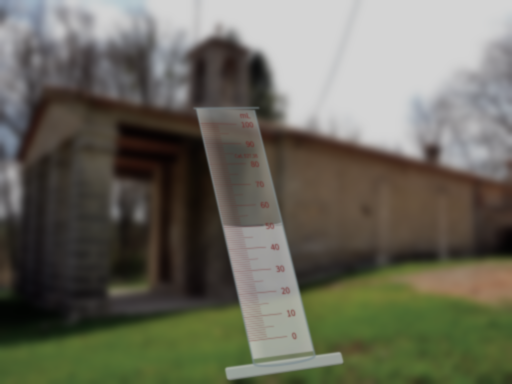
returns value=50 unit=mL
